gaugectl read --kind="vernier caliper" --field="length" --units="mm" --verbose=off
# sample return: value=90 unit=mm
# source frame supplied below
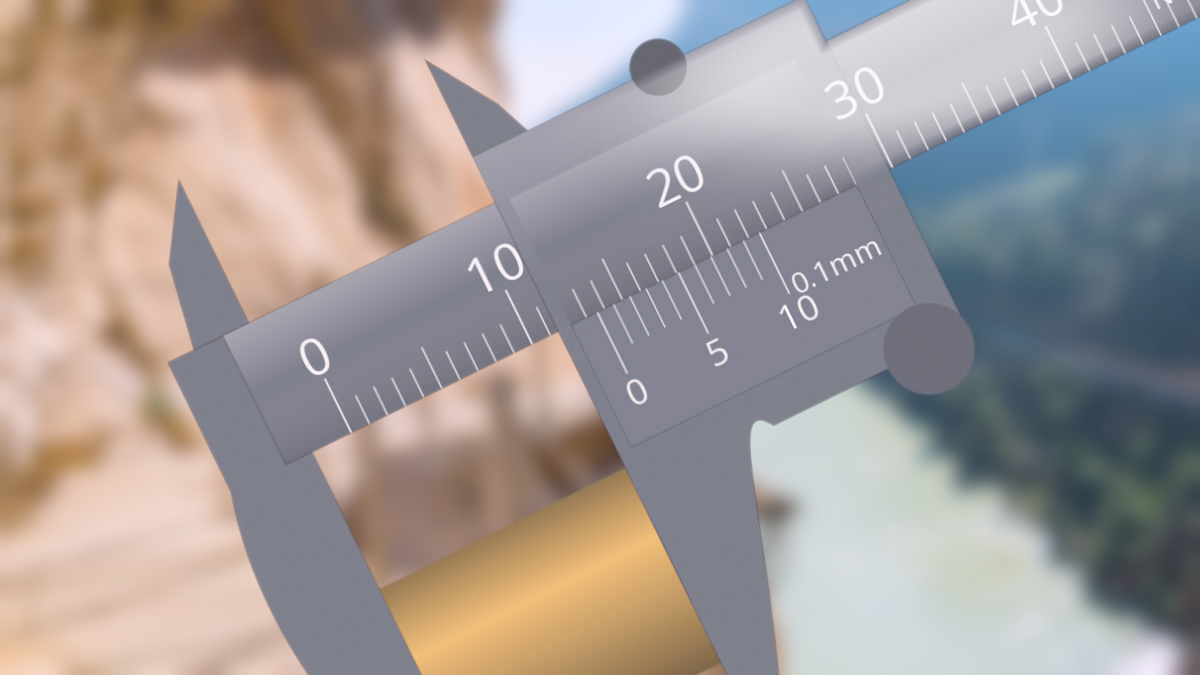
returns value=13.6 unit=mm
